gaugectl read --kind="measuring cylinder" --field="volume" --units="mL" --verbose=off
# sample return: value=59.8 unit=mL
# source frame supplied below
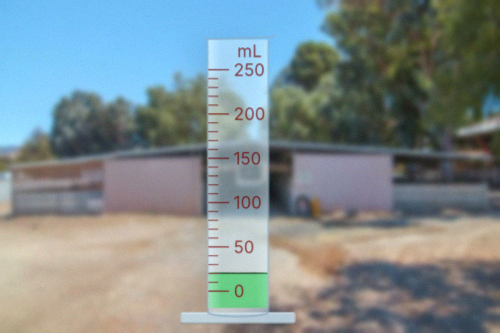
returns value=20 unit=mL
